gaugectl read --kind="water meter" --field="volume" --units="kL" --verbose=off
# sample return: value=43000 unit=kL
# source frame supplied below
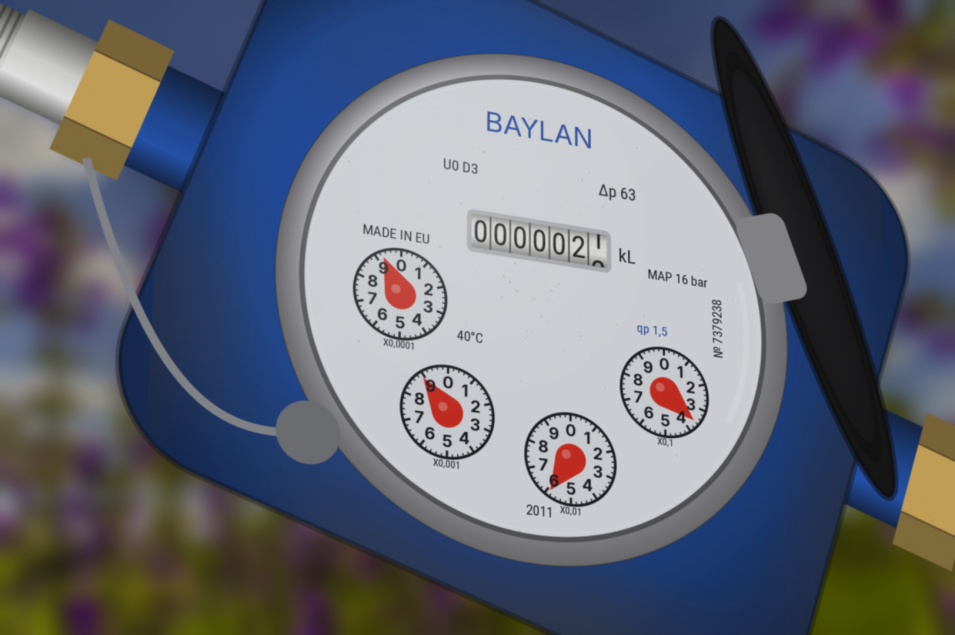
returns value=21.3589 unit=kL
